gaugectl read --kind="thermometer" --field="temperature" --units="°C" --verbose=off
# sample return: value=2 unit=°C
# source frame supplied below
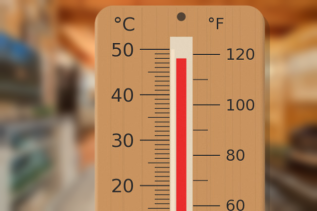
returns value=48 unit=°C
